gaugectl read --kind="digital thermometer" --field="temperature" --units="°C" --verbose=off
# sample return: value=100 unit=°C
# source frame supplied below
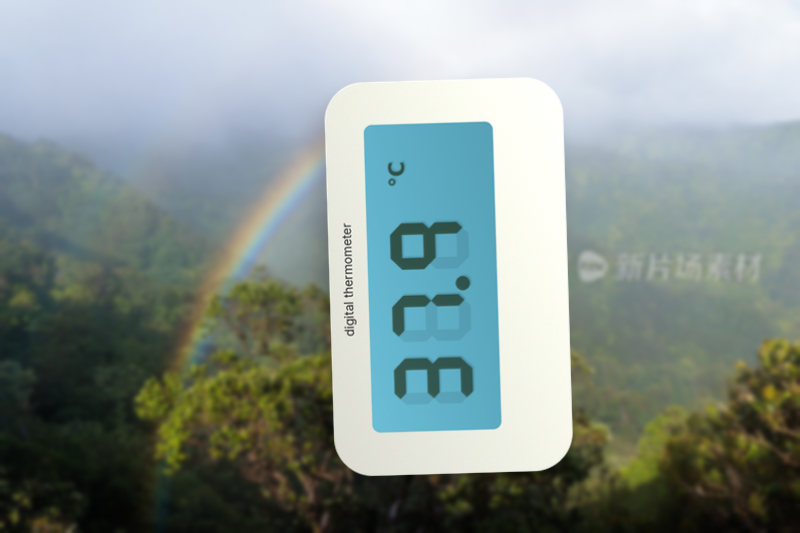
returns value=37.9 unit=°C
